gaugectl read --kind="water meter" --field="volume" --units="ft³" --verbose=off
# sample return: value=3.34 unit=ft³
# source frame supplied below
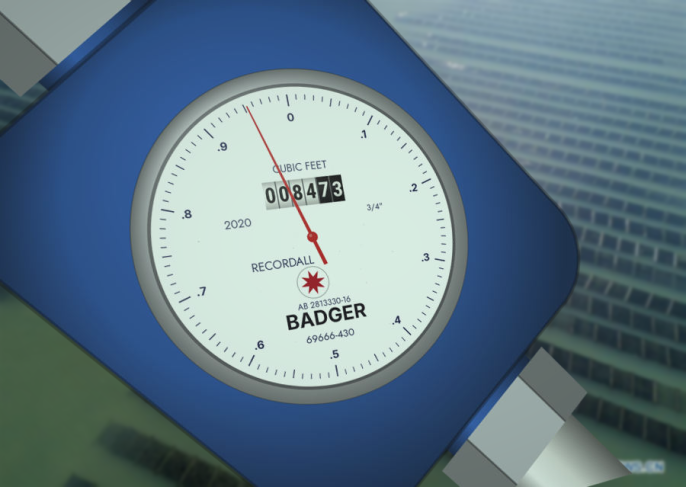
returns value=8472.95 unit=ft³
